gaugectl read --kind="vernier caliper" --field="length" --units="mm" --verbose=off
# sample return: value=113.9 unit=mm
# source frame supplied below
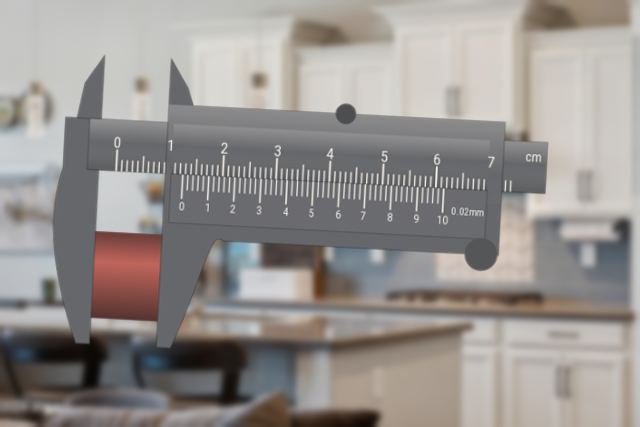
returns value=12.5 unit=mm
